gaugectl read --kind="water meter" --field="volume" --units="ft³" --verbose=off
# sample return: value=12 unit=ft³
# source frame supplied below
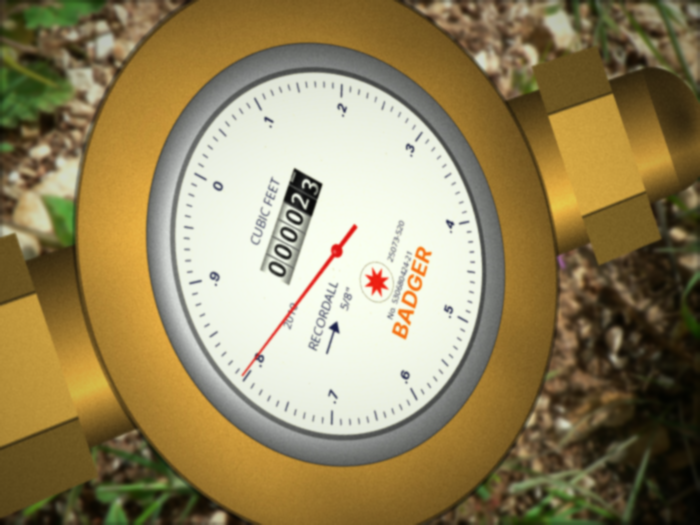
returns value=22.80 unit=ft³
